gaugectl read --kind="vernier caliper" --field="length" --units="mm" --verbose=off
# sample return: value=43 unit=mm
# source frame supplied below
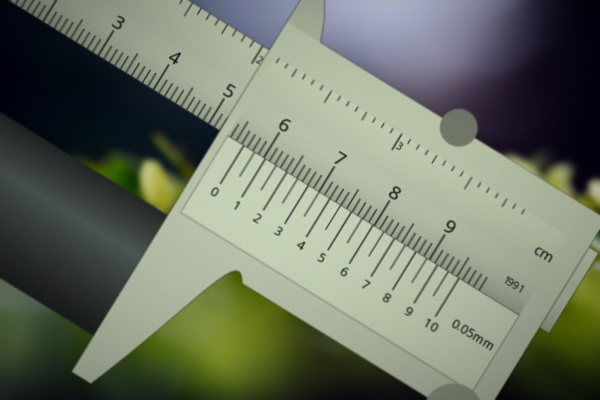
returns value=56.4 unit=mm
